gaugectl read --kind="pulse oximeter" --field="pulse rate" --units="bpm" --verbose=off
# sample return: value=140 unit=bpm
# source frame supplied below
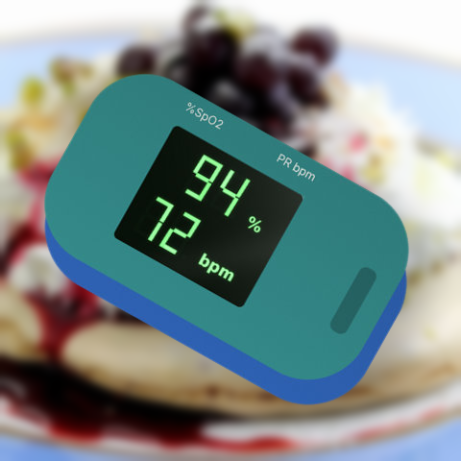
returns value=72 unit=bpm
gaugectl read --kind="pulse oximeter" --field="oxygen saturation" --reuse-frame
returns value=94 unit=%
